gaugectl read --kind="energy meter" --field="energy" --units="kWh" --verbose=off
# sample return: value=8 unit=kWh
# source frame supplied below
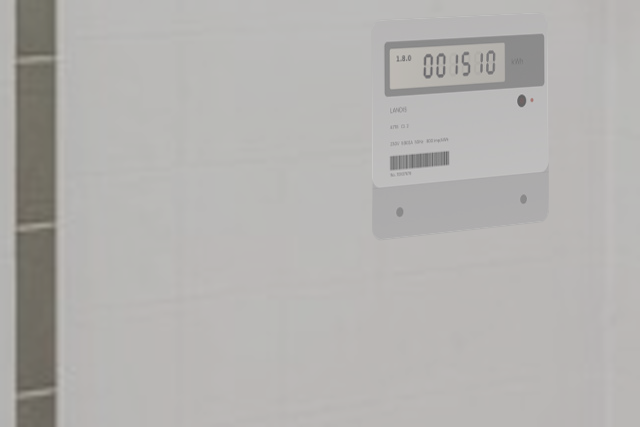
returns value=1510 unit=kWh
